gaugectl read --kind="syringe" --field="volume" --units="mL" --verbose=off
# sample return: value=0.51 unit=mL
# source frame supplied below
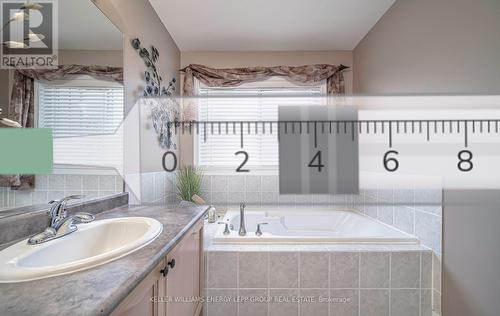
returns value=3 unit=mL
